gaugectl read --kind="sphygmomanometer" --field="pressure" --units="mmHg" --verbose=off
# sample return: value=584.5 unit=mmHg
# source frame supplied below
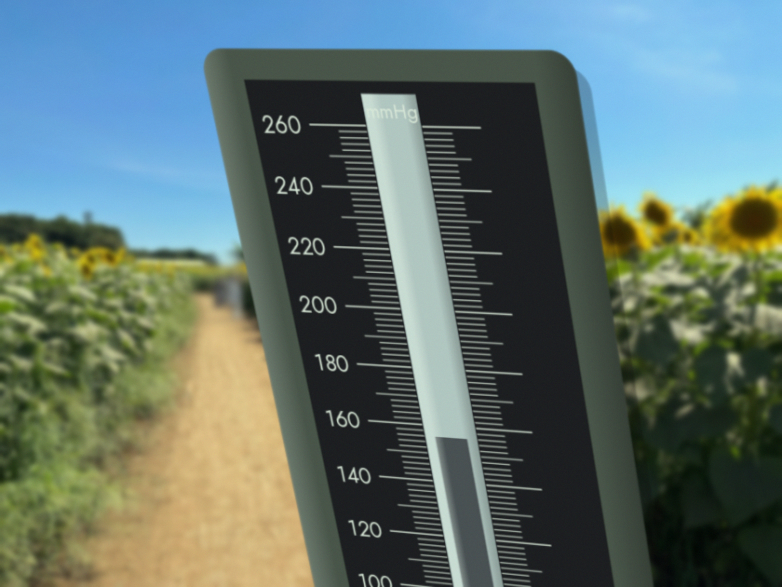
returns value=156 unit=mmHg
